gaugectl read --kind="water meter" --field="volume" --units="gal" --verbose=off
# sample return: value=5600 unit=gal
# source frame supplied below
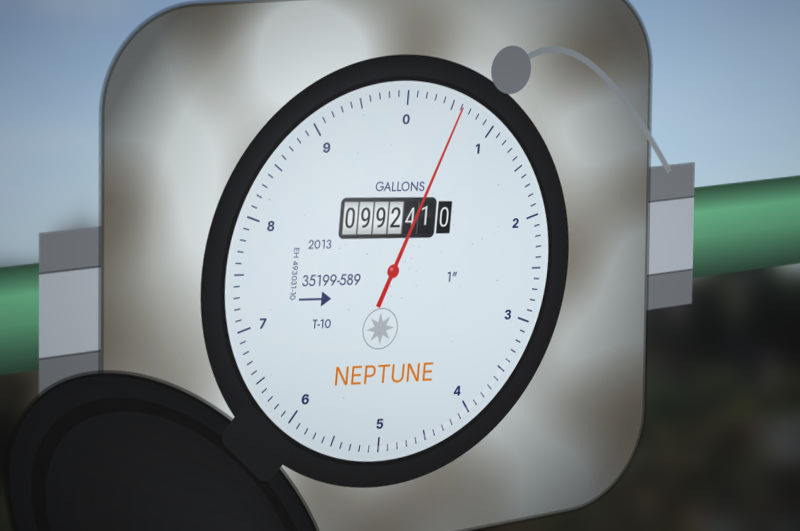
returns value=992410.6 unit=gal
